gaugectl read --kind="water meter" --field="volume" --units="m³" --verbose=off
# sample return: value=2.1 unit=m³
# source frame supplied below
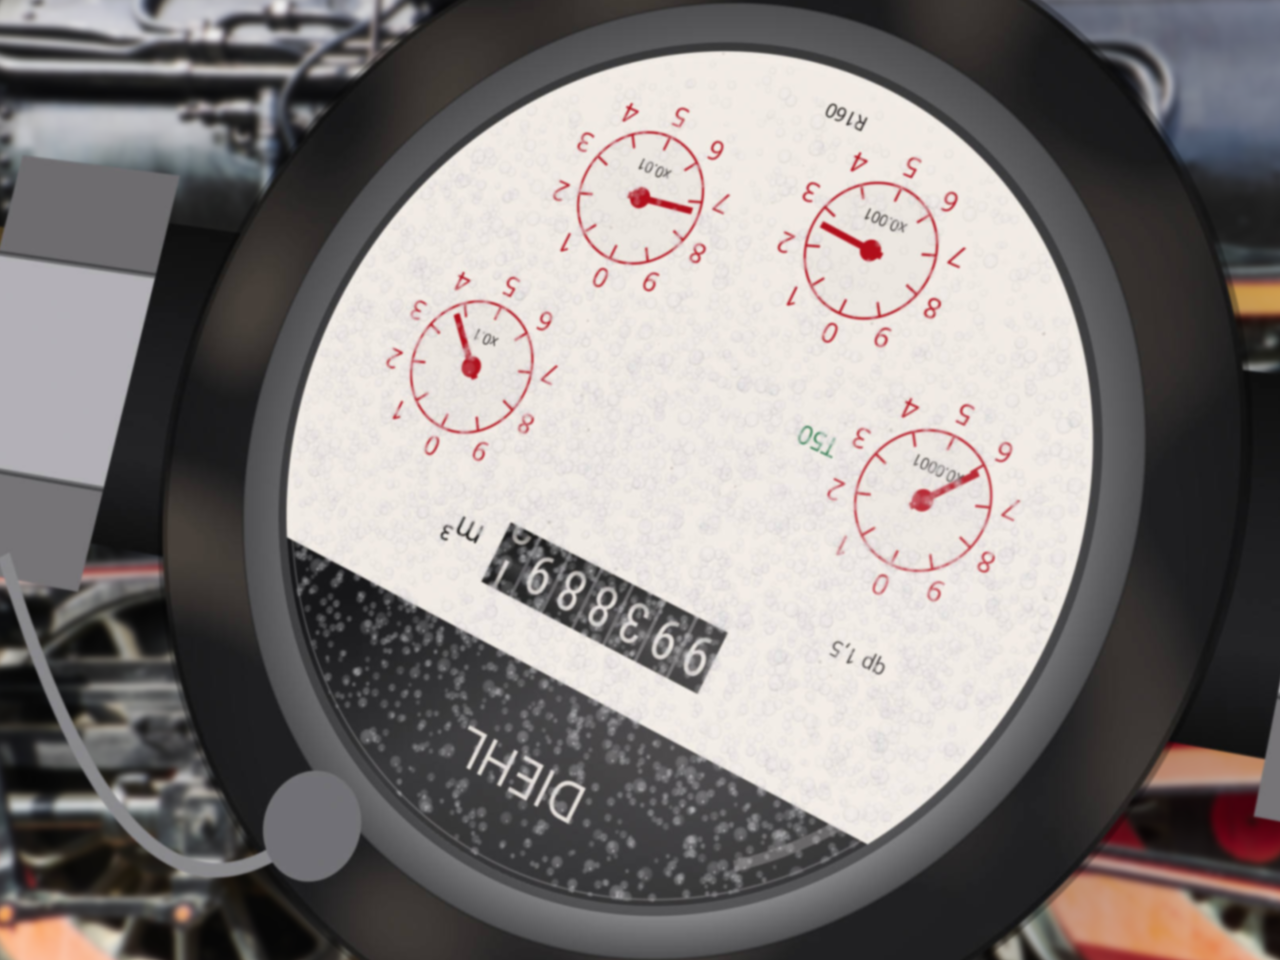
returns value=9938891.3726 unit=m³
